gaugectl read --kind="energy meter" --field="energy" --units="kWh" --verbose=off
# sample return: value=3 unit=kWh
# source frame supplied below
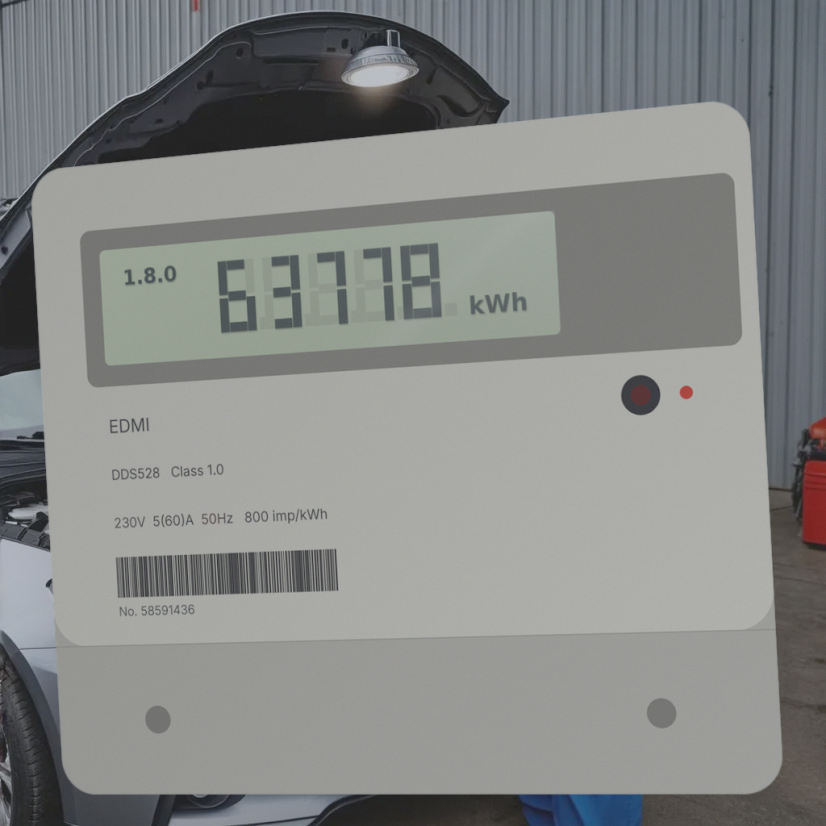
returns value=63778 unit=kWh
